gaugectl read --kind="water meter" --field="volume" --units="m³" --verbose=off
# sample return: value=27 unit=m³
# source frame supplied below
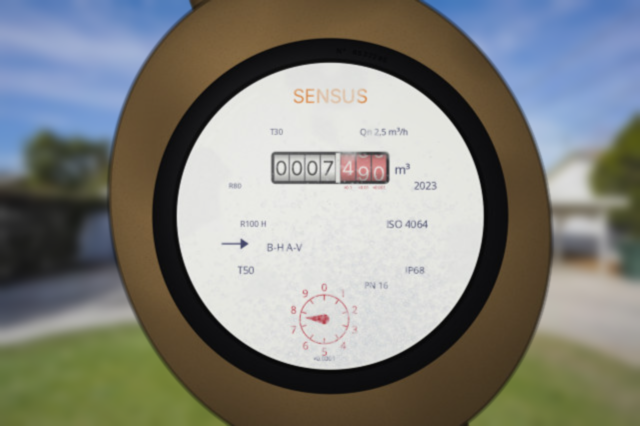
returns value=7.4897 unit=m³
